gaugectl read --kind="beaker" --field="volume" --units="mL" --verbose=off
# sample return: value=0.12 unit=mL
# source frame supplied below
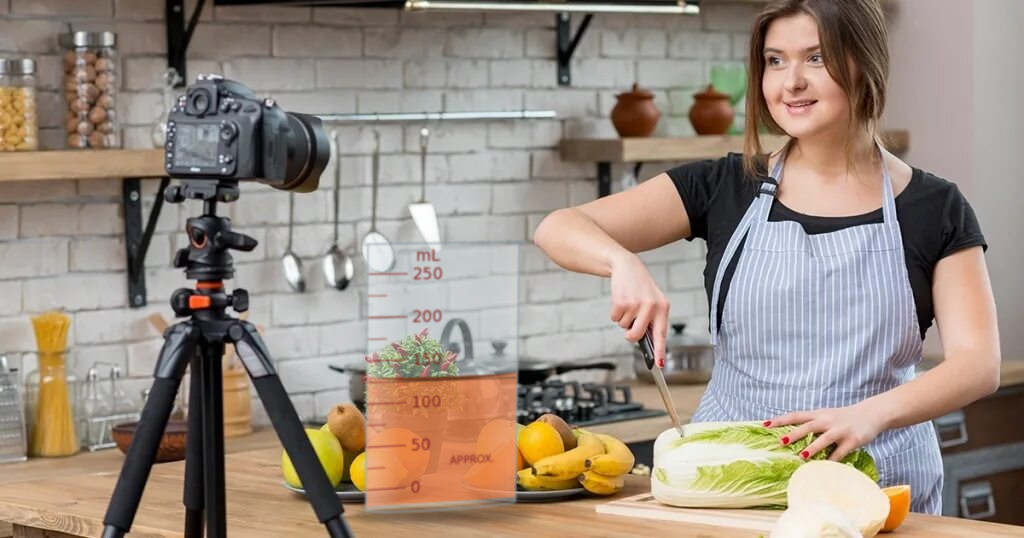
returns value=125 unit=mL
